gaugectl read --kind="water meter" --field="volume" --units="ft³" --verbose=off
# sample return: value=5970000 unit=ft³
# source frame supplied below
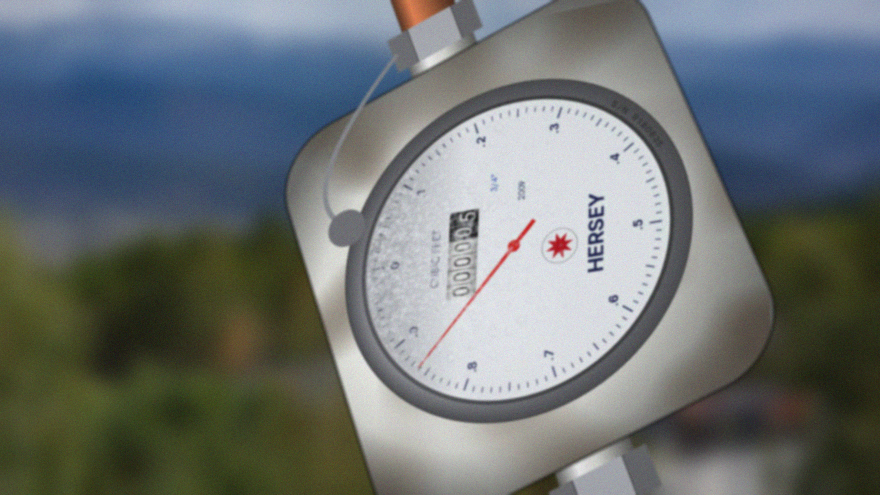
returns value=4.86 unit=ft³
